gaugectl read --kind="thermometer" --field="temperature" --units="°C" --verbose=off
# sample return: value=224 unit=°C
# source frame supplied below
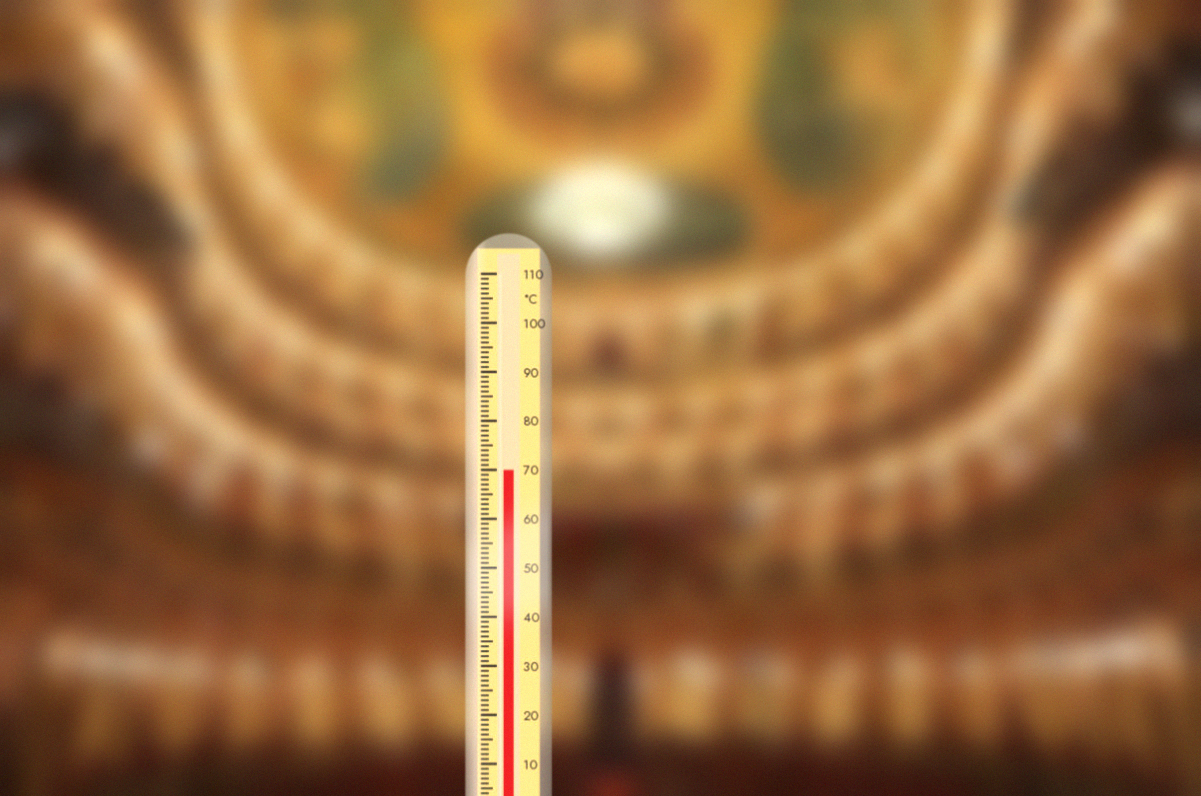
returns value=70 unit=°C
